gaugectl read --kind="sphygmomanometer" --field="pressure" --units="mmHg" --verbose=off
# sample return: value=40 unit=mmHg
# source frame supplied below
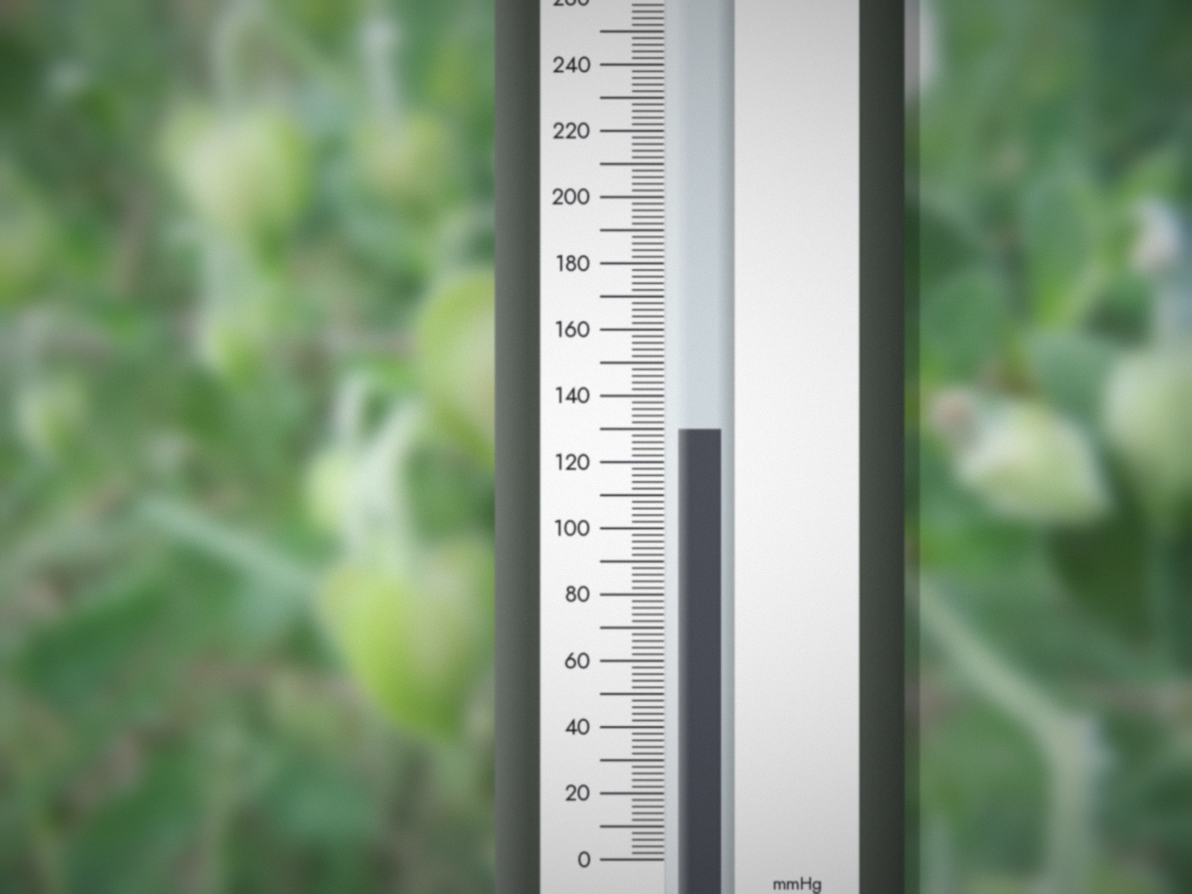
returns value=130 unit=mmHg
